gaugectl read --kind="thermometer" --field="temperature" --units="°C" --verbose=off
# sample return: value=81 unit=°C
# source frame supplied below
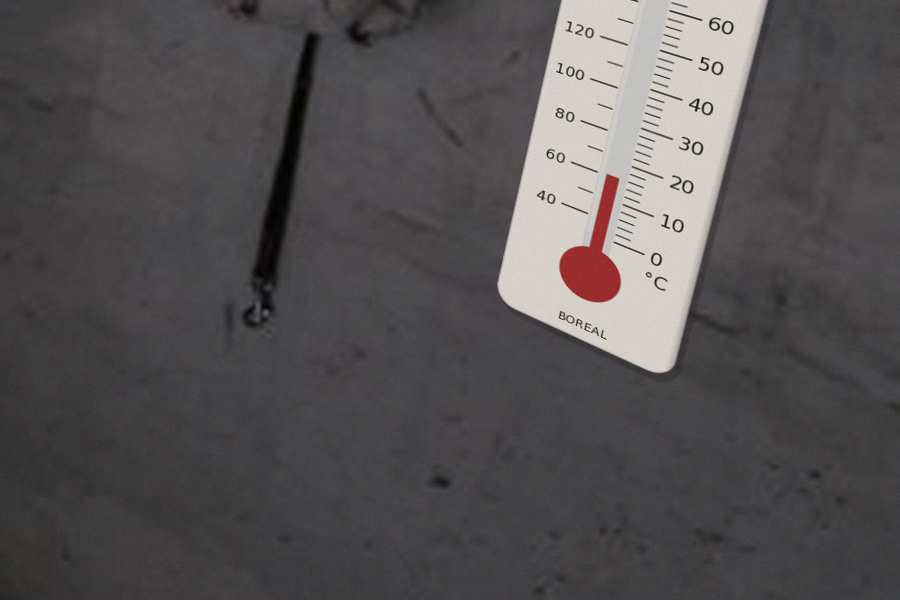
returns value=16 unit=°C
